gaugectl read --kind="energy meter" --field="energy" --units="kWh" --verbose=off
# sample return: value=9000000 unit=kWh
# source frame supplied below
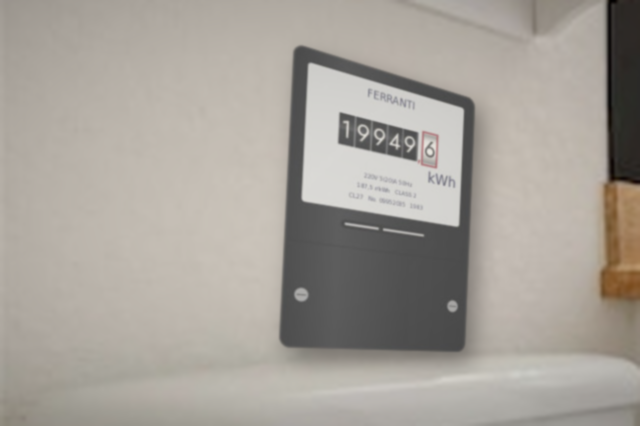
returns value=19949.6 unit=kWh
